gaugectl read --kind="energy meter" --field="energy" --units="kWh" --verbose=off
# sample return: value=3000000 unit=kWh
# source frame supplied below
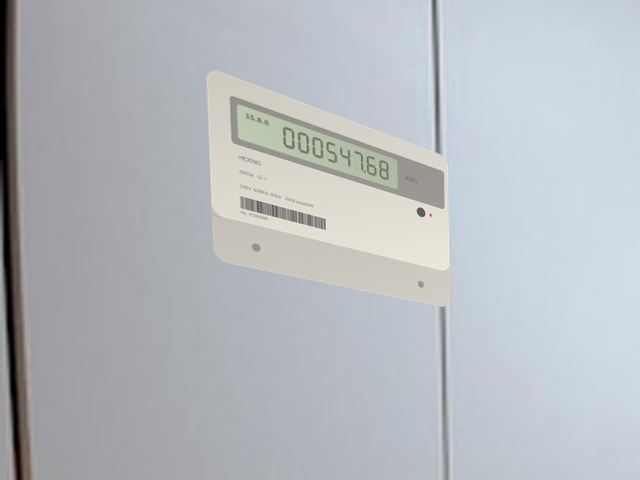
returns value=547.68 unit=kWh
